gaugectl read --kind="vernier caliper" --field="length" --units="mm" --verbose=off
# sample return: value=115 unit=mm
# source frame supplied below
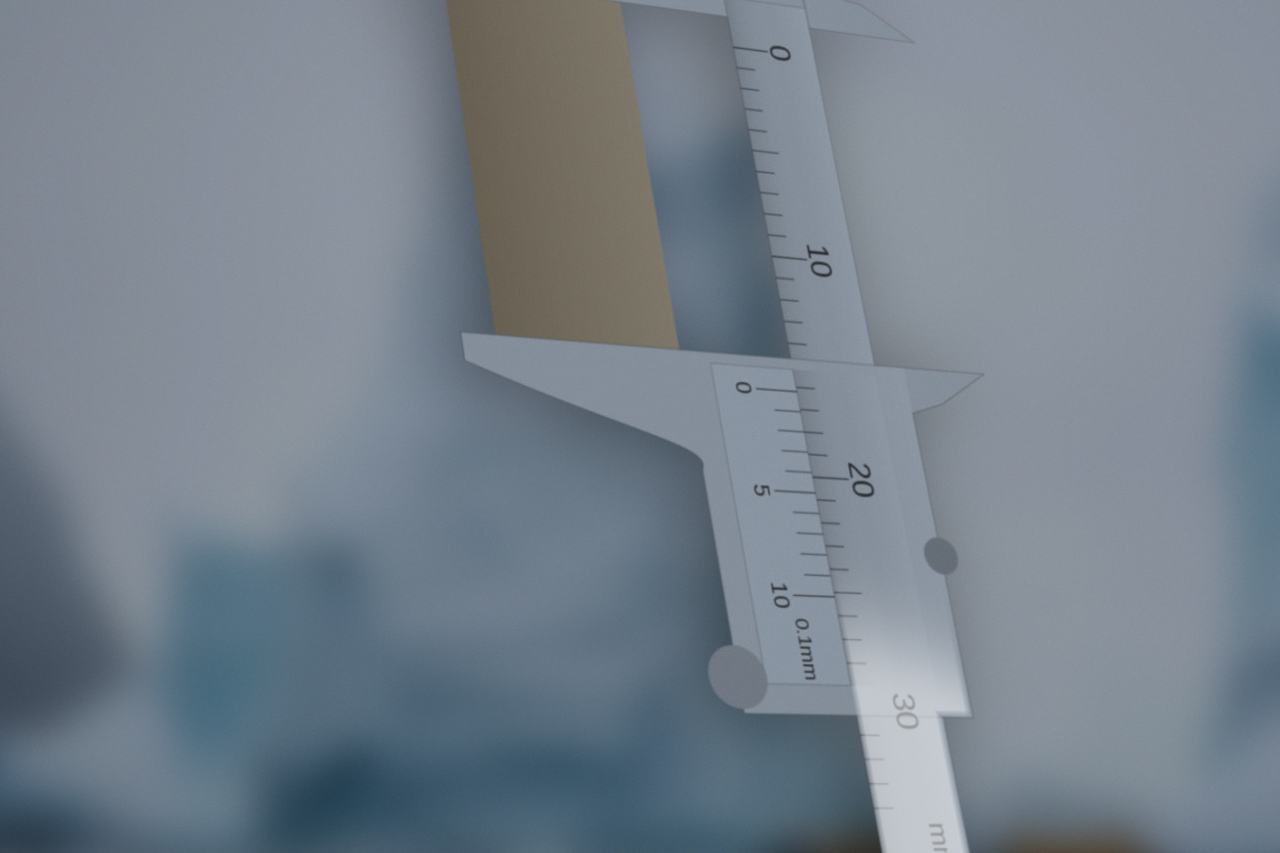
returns value=16.2 unit=mm
